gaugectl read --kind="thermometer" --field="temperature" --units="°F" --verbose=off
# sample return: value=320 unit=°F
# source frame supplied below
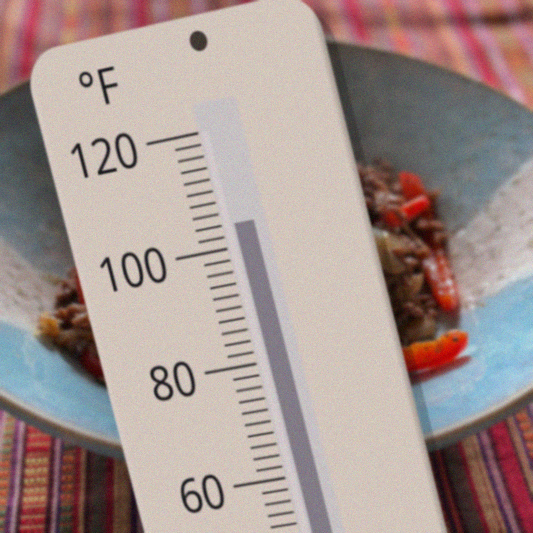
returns value=104 unit=°F
